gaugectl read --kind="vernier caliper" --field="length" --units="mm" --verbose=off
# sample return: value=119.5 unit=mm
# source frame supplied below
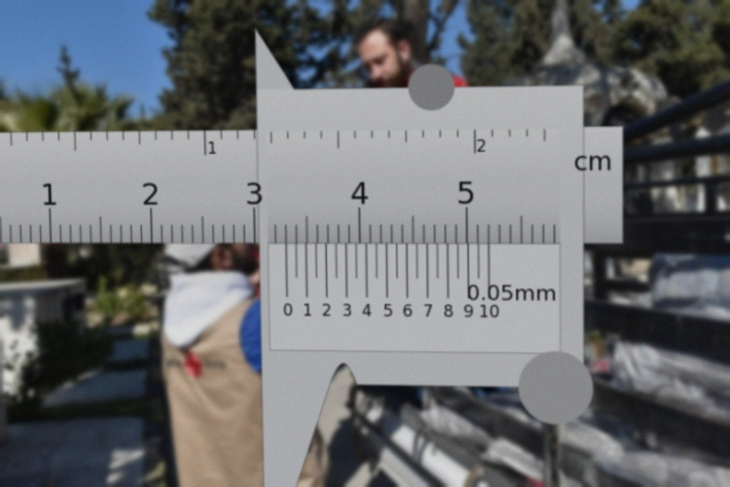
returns value=33.0 unit=mm
